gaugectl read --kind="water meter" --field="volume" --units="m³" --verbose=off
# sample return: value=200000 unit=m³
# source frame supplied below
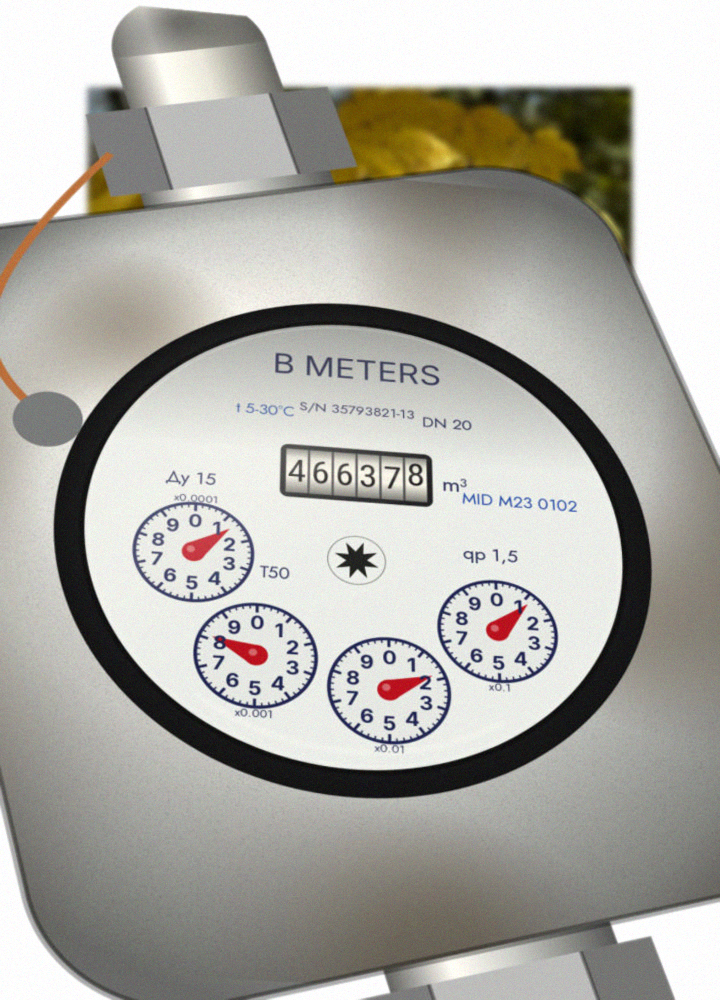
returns value=466378.1181 unit=m³
